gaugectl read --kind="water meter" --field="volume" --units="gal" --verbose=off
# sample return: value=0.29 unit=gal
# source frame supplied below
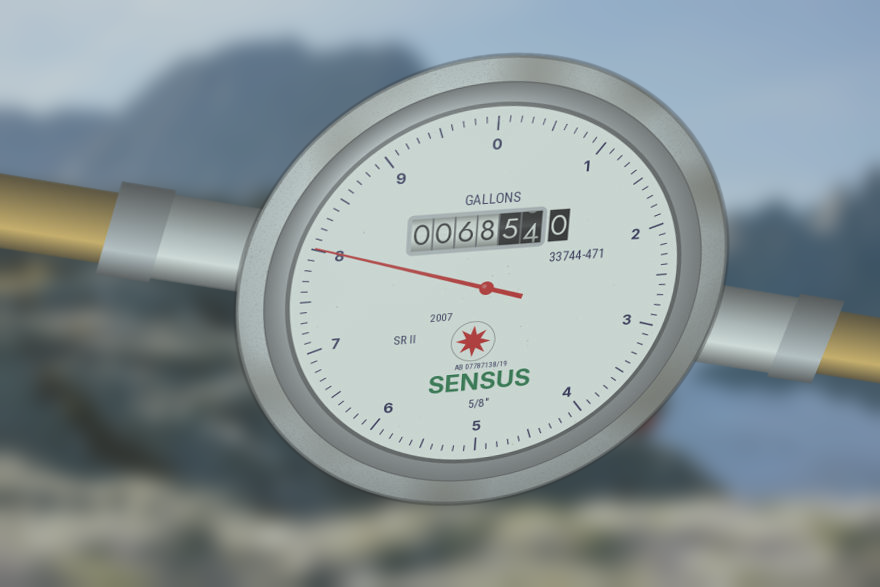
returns value=68538.0 unit=gal
